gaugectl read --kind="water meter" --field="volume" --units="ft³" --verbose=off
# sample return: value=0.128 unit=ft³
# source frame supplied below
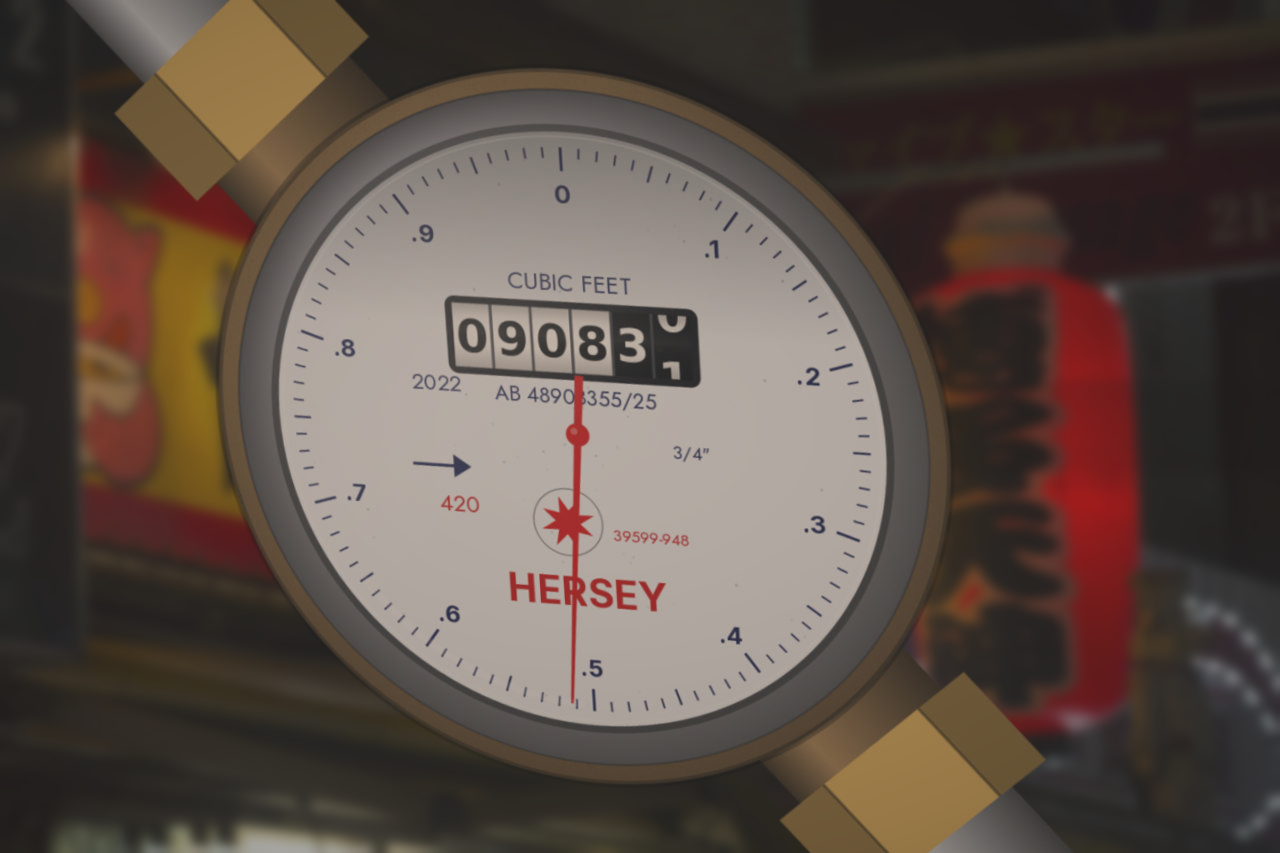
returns value=90830.51 unit=ft³
